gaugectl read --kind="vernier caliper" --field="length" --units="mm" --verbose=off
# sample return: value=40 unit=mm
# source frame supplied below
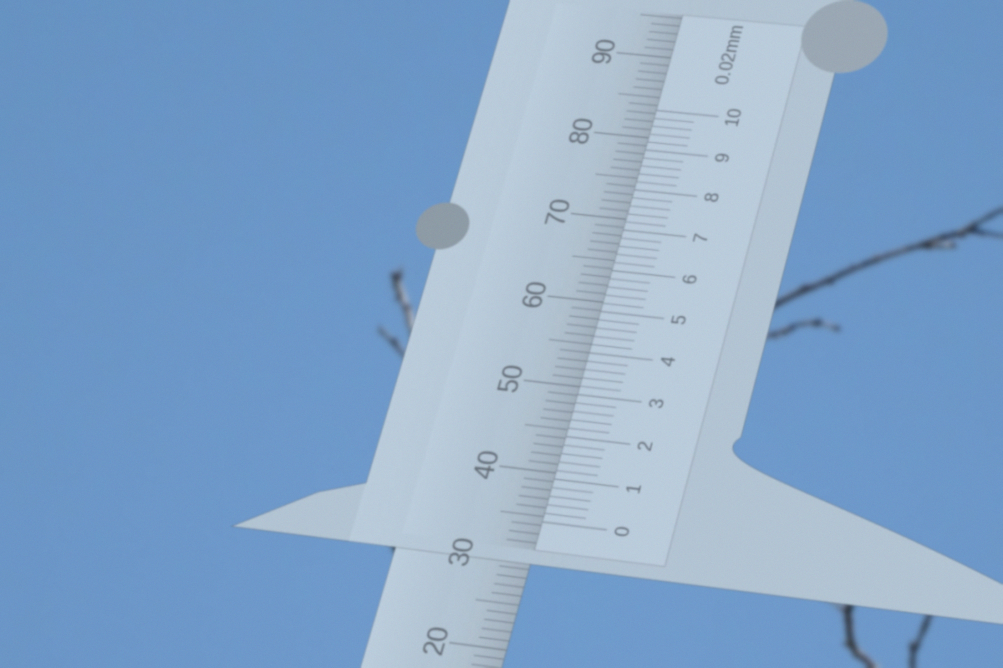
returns value=34.4 unit=mm
